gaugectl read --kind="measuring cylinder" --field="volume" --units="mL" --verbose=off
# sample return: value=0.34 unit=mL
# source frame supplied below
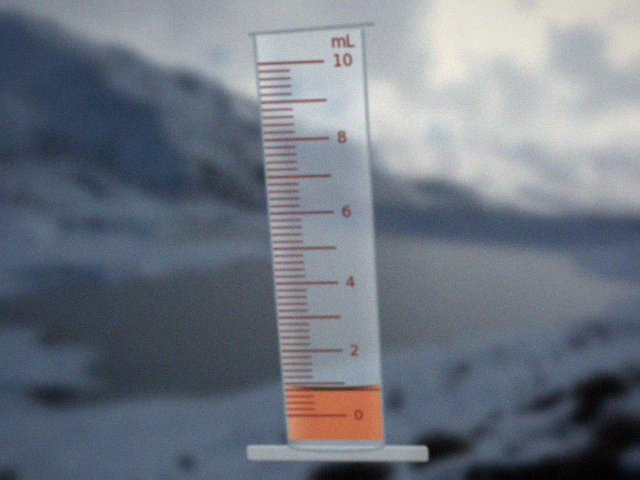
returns value=0.8 unit=mL
